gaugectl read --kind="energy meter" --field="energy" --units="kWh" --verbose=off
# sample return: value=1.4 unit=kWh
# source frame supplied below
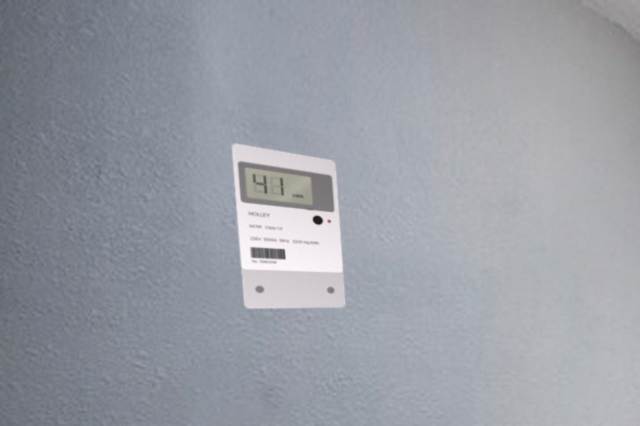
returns value=41 unit=kWh
